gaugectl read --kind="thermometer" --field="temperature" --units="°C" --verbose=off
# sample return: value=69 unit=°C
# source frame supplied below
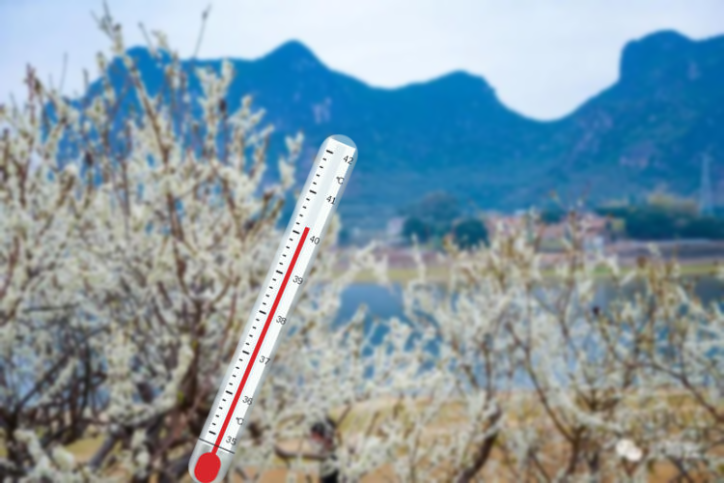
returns value=40.2 unit=°C
